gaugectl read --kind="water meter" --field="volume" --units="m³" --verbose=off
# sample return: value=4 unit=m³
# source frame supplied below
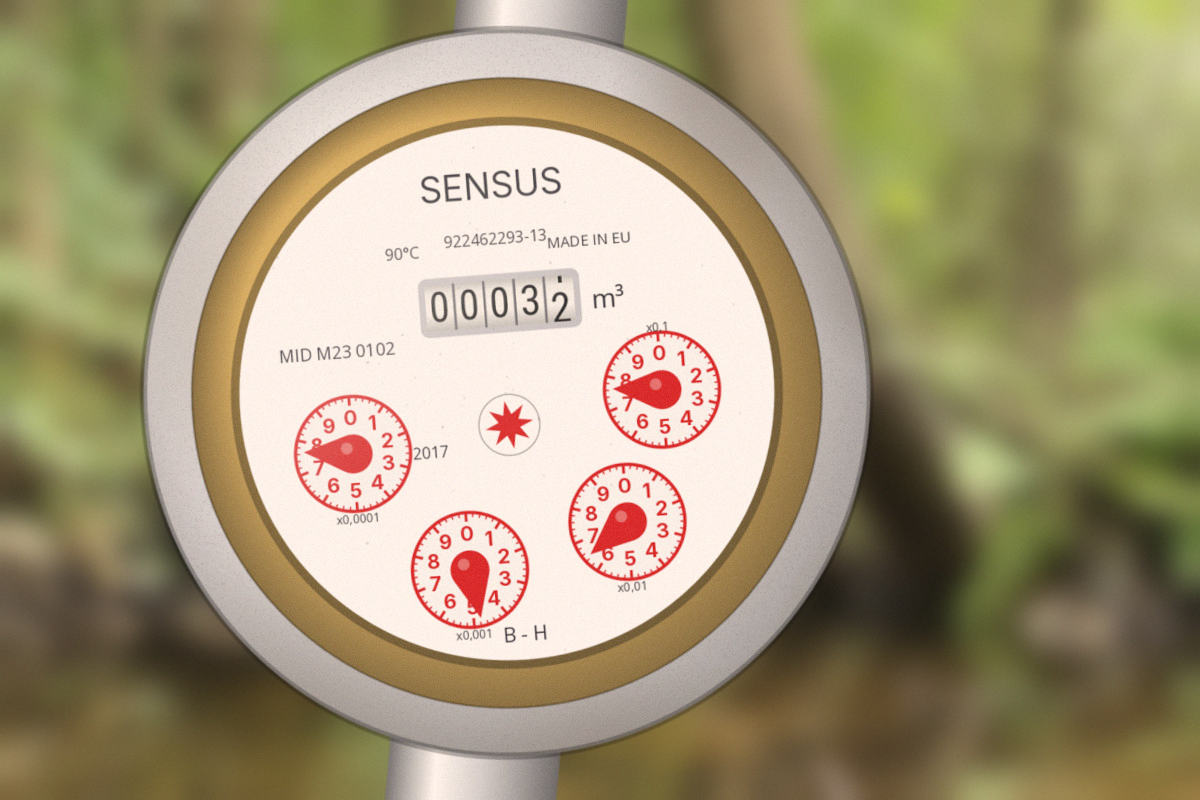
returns value=31.7647 unit=m³
